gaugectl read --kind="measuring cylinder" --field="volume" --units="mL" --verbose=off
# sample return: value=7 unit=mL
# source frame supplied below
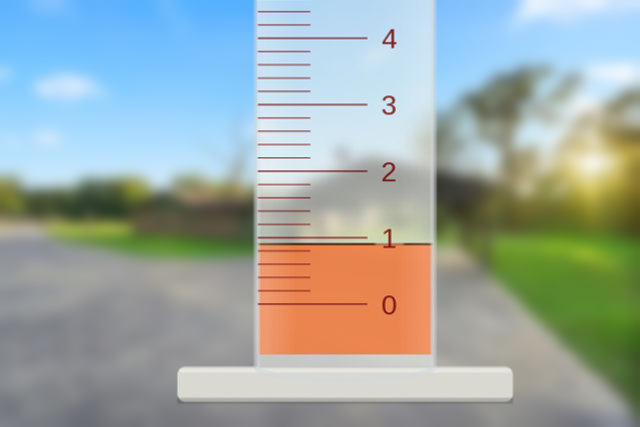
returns value=0.9 unit=mL
